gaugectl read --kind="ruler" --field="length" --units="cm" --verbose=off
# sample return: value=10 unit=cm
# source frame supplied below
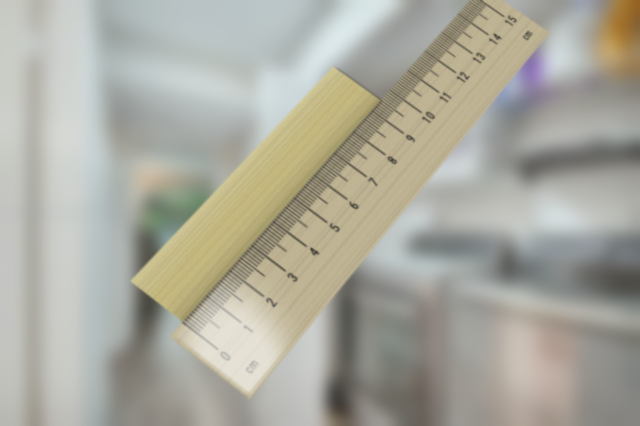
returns value=9.5 unit=cm
